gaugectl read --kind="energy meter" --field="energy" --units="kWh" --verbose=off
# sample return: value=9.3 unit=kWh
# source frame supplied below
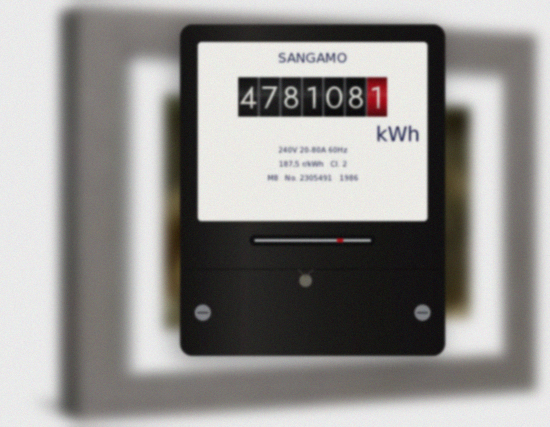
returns value=478108.1 unit=kWh
